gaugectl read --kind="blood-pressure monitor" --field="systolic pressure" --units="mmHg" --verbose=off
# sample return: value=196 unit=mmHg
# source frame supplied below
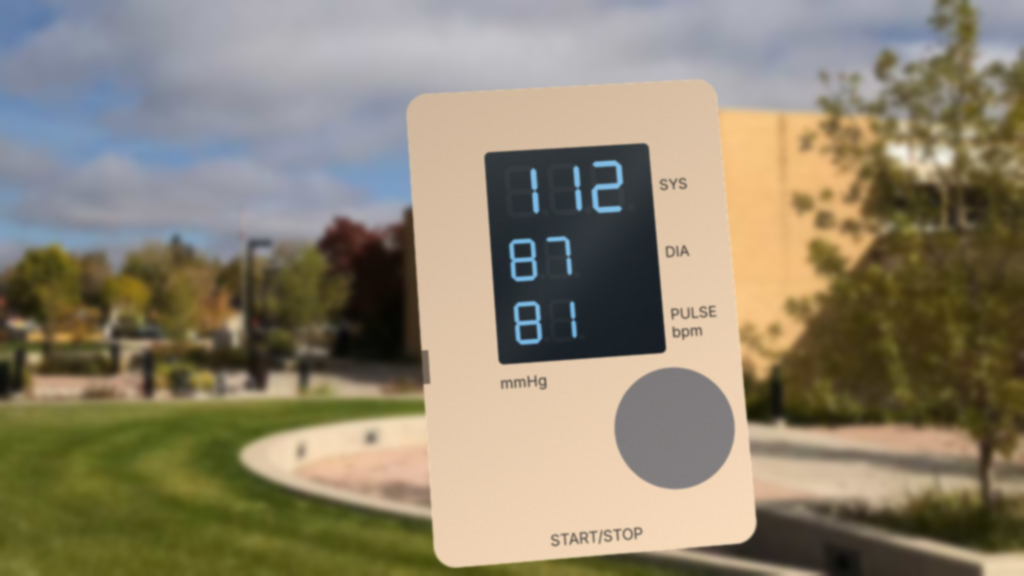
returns value=112 unit=mmHg
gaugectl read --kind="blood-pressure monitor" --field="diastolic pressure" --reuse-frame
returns value=87 unit=mmHg
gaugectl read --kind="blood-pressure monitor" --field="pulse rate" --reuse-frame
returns value=81 unit=bpm
